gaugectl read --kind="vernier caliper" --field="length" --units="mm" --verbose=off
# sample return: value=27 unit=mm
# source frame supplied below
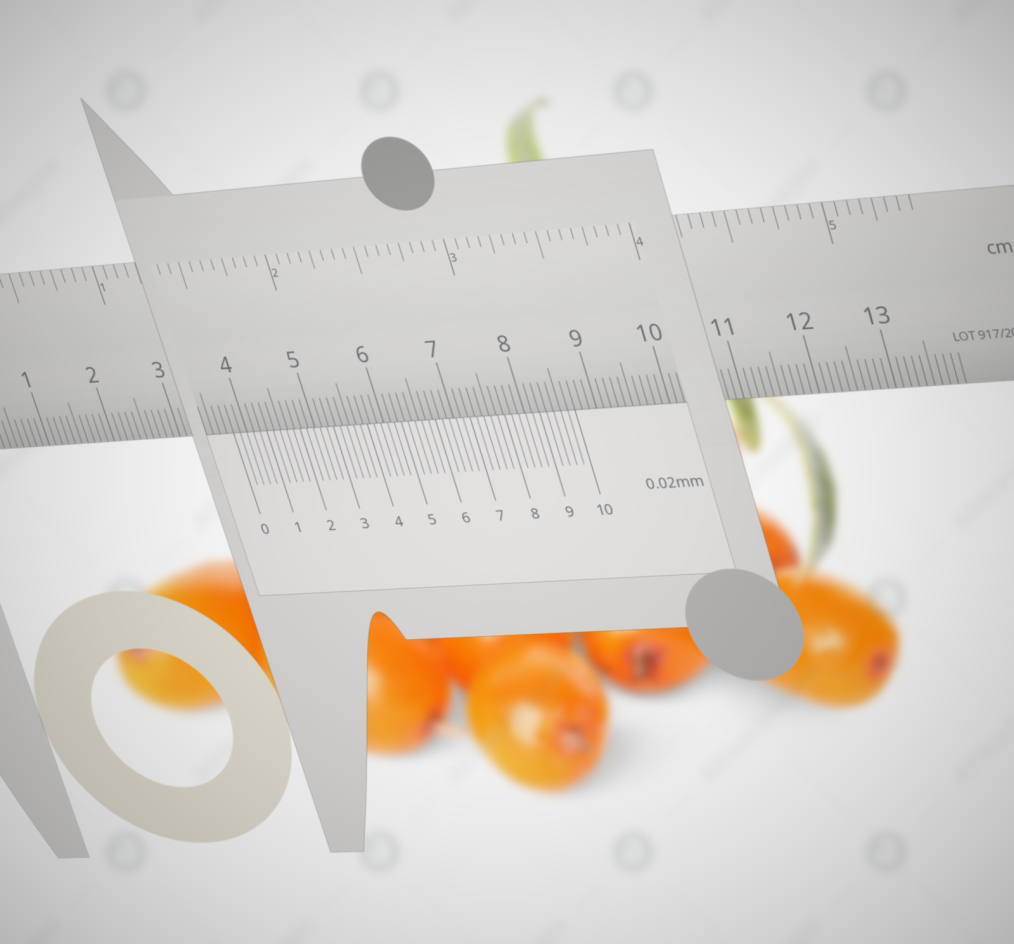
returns value=38.0 unit=mm
